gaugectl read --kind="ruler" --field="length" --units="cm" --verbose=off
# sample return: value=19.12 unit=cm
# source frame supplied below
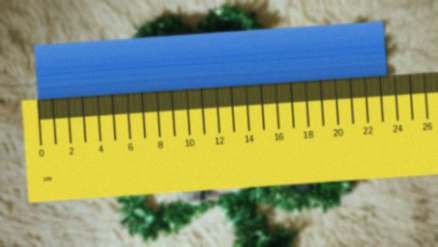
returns value=23.5 unit=cm
